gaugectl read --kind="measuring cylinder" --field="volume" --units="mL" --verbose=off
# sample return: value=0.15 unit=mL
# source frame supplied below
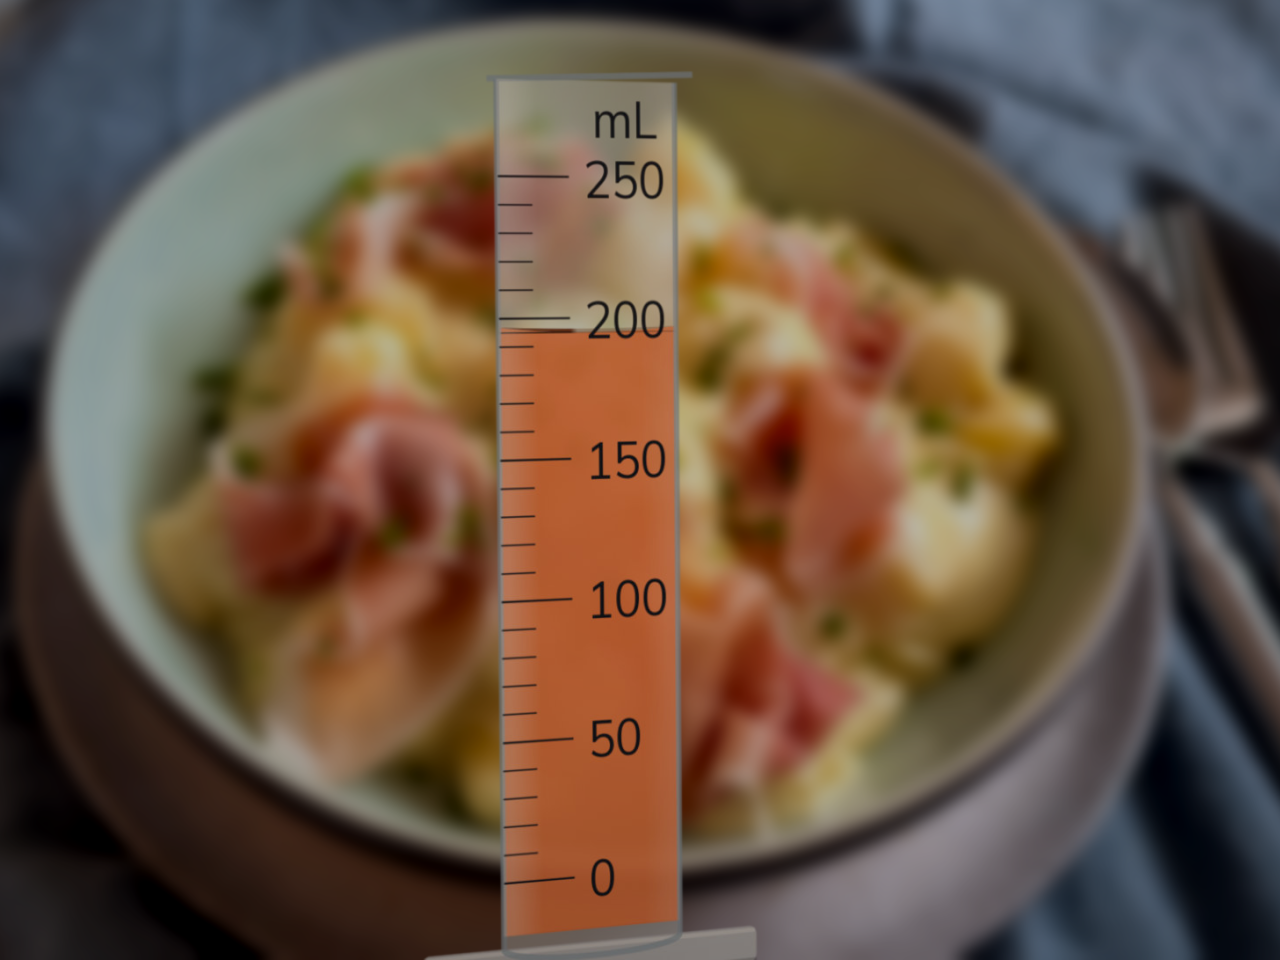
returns value=195 unit=mL
